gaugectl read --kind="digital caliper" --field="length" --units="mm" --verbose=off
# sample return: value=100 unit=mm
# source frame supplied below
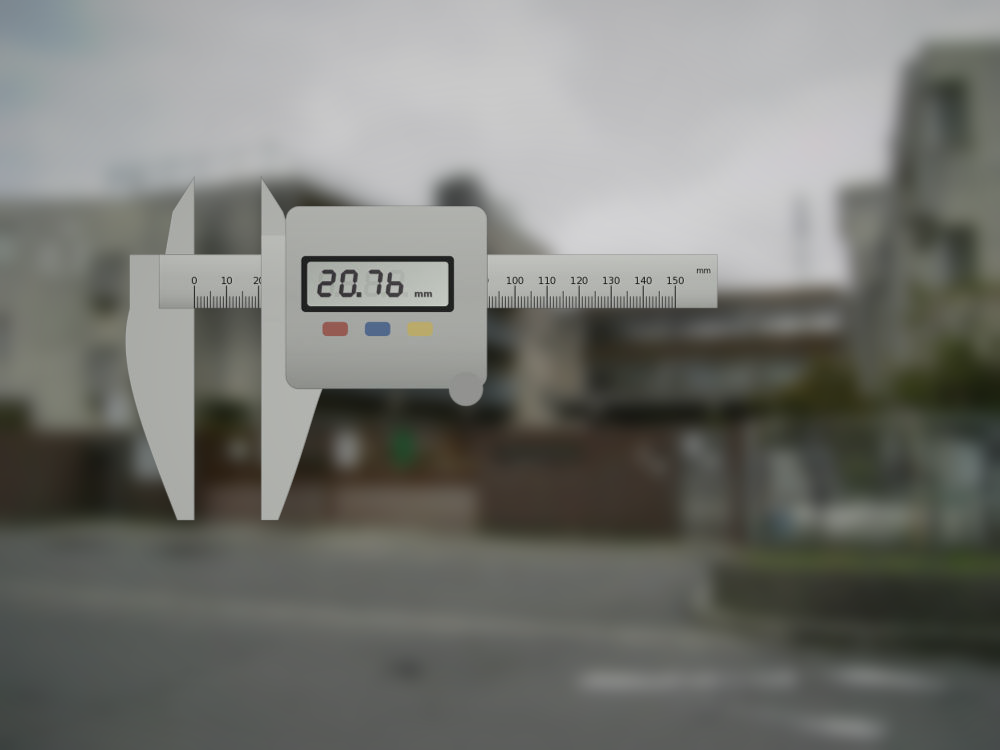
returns value=20.76 unit=mm
